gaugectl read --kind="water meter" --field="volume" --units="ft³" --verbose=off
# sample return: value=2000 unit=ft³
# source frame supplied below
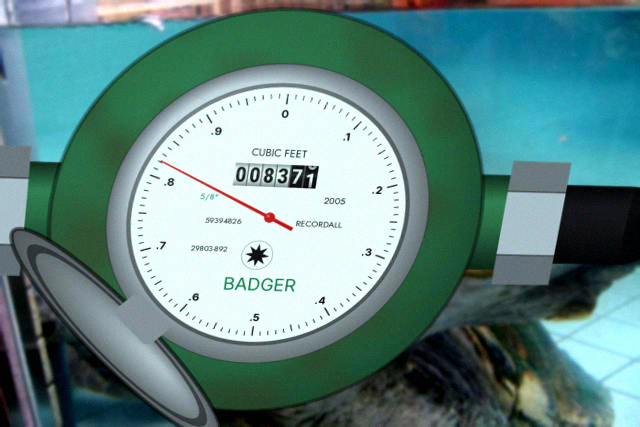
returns value=8370.82 unit=ft³
